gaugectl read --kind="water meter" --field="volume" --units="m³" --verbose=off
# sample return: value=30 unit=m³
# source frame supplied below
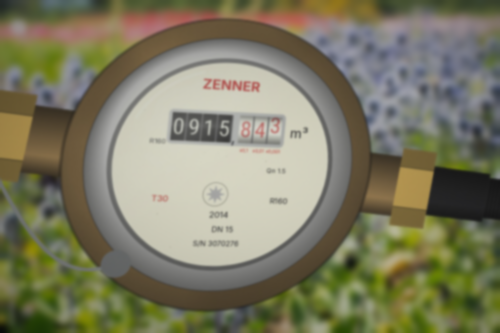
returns value=915.843 unit=m³
